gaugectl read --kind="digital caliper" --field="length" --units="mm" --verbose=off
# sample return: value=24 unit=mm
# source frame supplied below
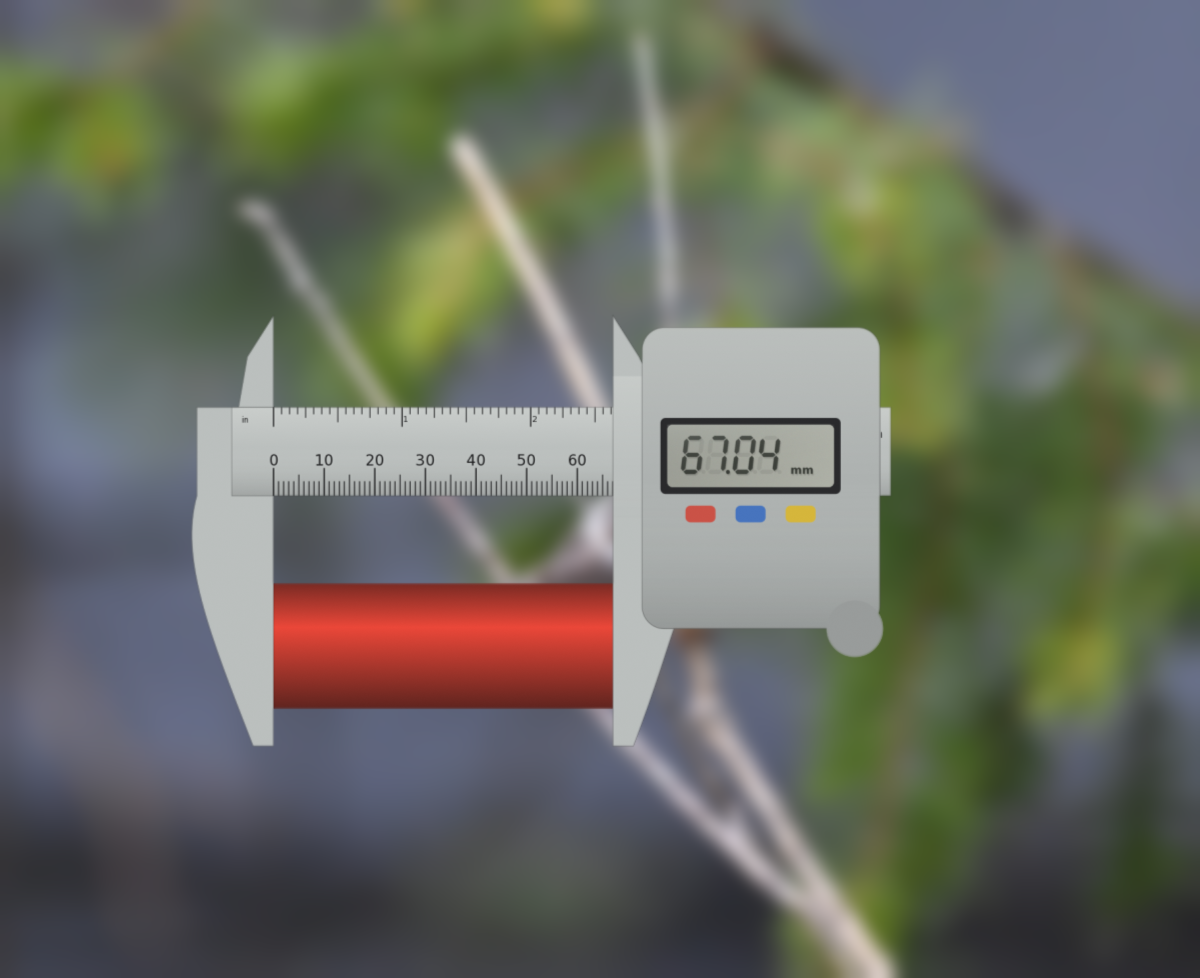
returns value=67.04 unit=mm
